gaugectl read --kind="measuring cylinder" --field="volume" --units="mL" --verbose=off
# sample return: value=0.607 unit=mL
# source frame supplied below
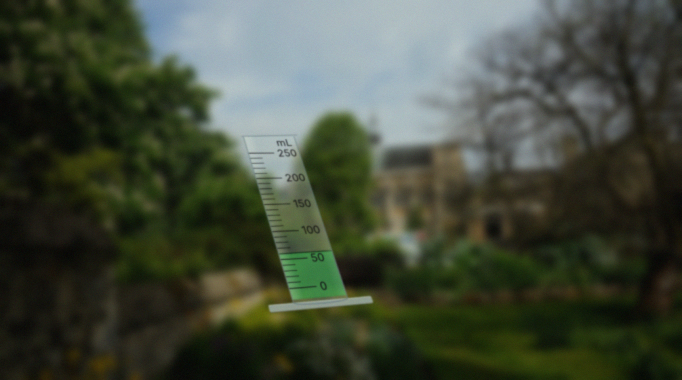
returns value=60 unit=mL
